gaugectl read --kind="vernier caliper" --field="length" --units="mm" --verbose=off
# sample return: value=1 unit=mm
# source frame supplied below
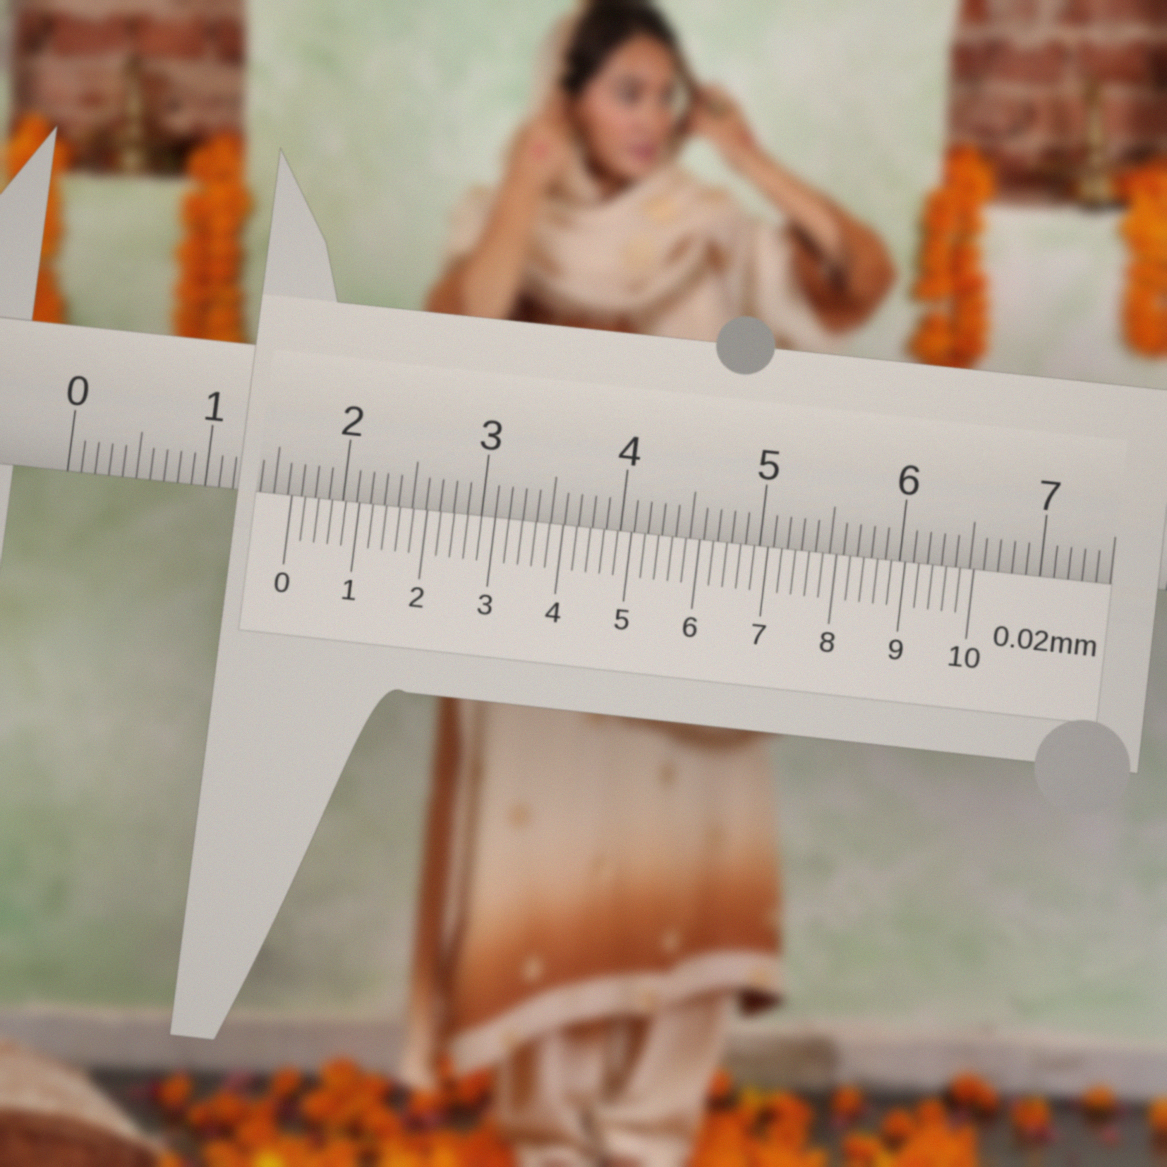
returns value=16.3 unit=mm
